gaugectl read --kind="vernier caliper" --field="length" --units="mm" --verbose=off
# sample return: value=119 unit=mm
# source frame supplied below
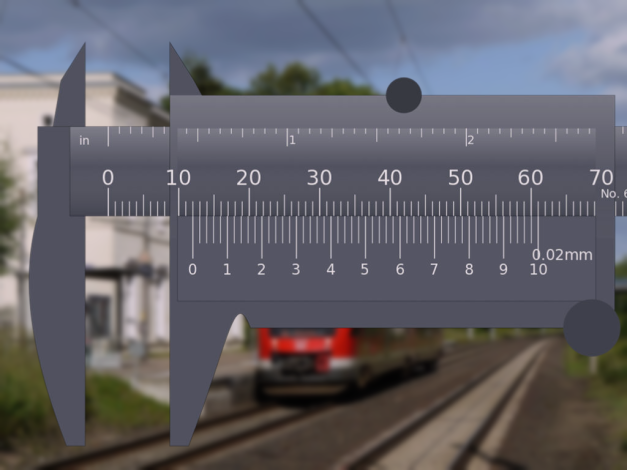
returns value=12.0 unit=mm
